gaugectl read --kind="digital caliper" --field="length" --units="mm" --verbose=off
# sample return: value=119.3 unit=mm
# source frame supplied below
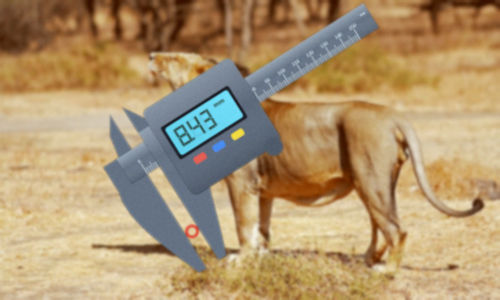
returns value=8.43 unit=mm
